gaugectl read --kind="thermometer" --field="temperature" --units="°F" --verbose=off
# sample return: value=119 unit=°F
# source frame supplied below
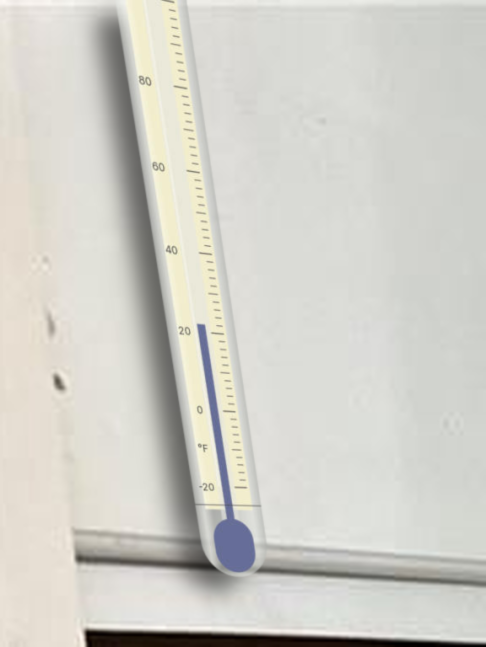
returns value=22 unit=°F
